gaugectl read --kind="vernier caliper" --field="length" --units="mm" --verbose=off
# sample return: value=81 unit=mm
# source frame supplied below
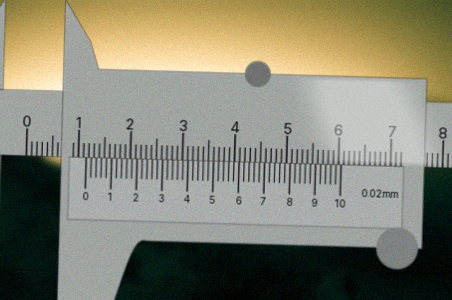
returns value=11.5 unit=mm
